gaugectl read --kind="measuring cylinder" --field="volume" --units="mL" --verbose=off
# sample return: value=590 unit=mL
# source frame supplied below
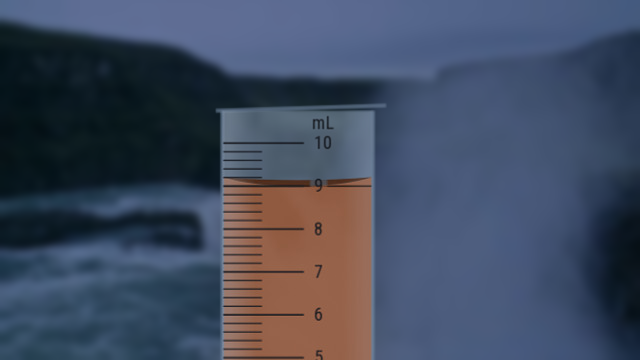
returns value=9 unit=mL
